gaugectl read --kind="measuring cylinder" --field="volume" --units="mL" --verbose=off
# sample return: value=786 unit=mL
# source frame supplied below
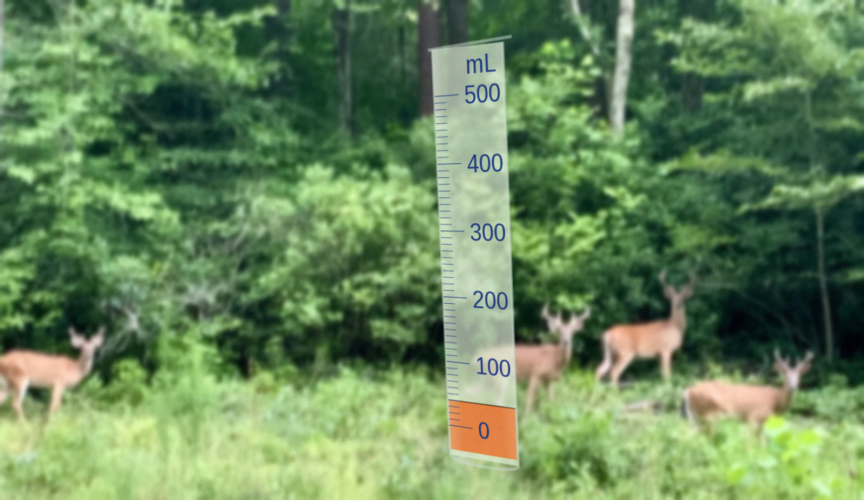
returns value=40 unit=mL
